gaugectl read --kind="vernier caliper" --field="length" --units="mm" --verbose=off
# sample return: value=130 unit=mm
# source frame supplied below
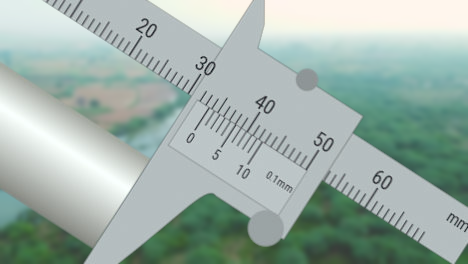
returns value=33.6 unit=mm
